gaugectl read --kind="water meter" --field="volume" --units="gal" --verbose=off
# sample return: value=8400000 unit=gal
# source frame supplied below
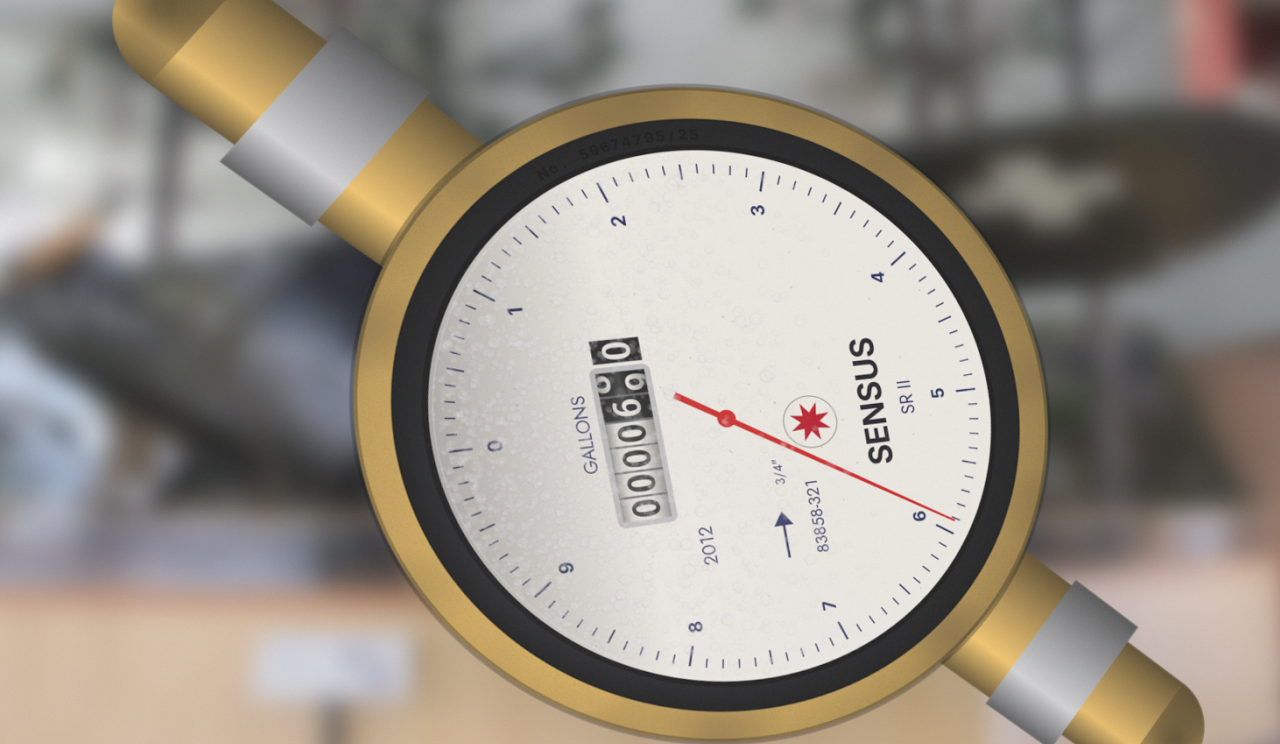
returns value=685.9 unit=gal
